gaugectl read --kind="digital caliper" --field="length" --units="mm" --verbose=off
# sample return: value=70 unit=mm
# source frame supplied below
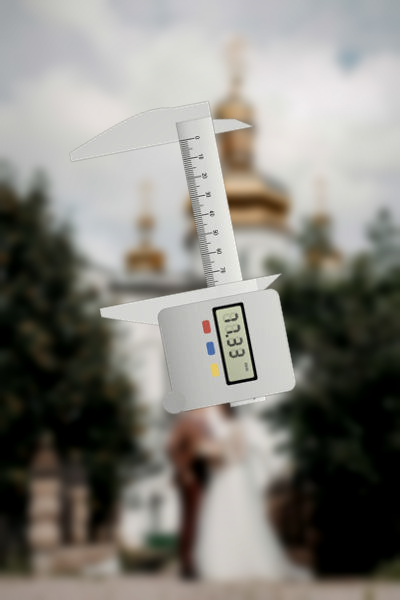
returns value=77.33 unit=mm
